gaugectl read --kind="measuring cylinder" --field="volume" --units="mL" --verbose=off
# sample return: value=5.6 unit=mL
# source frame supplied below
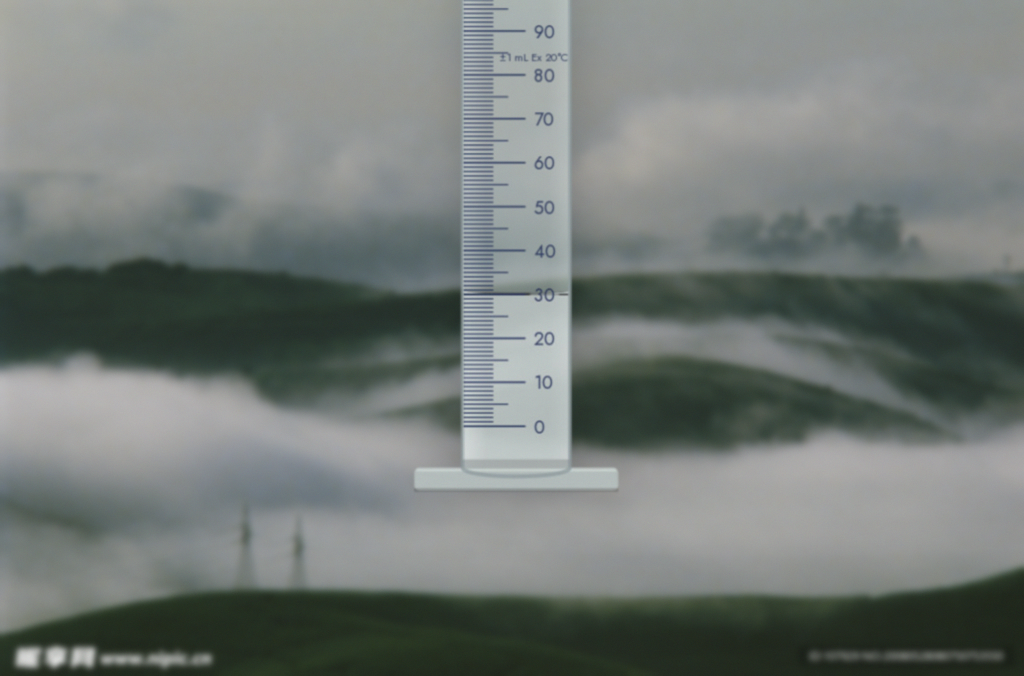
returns value=30 unit=mL
